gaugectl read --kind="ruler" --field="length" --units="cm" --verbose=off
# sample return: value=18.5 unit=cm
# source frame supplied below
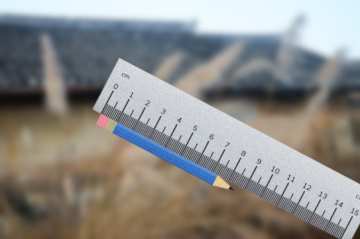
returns value=8.5 unit=cm
